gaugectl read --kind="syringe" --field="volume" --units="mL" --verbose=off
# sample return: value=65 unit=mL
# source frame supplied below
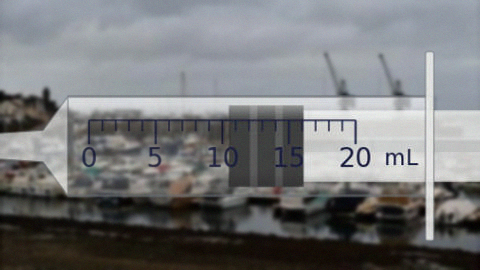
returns value=10.5 unit=mL
